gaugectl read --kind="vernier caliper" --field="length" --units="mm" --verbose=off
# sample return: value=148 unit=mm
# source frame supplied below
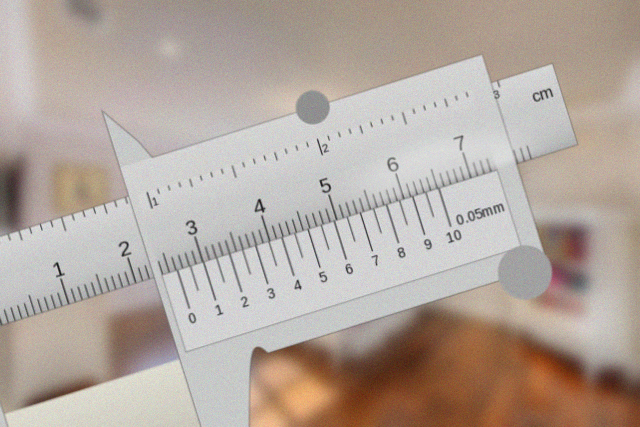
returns value=26.2 unit=mm
